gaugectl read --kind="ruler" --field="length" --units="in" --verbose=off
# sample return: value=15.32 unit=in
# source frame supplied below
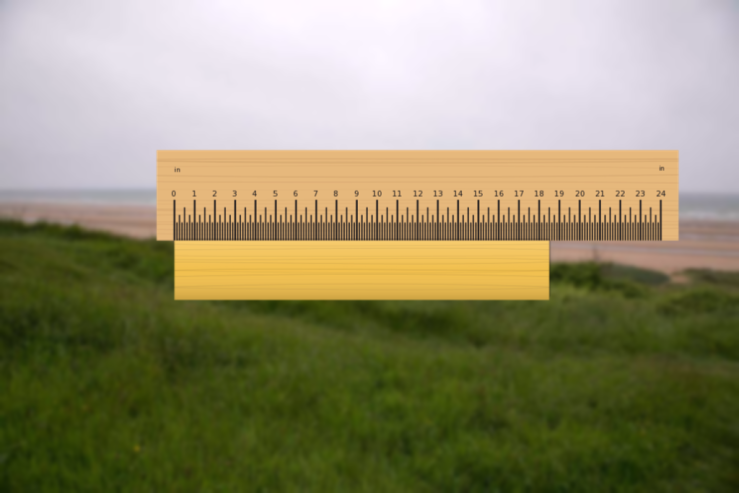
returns value=18.5 unit=in
